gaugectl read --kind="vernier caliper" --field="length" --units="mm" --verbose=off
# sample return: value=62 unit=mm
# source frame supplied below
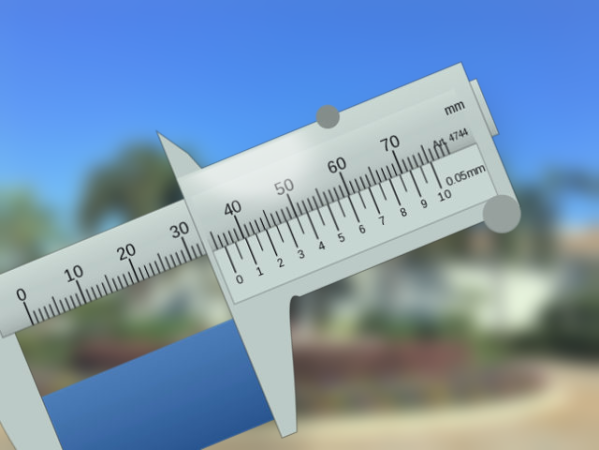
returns value=36.4 unit=mm
